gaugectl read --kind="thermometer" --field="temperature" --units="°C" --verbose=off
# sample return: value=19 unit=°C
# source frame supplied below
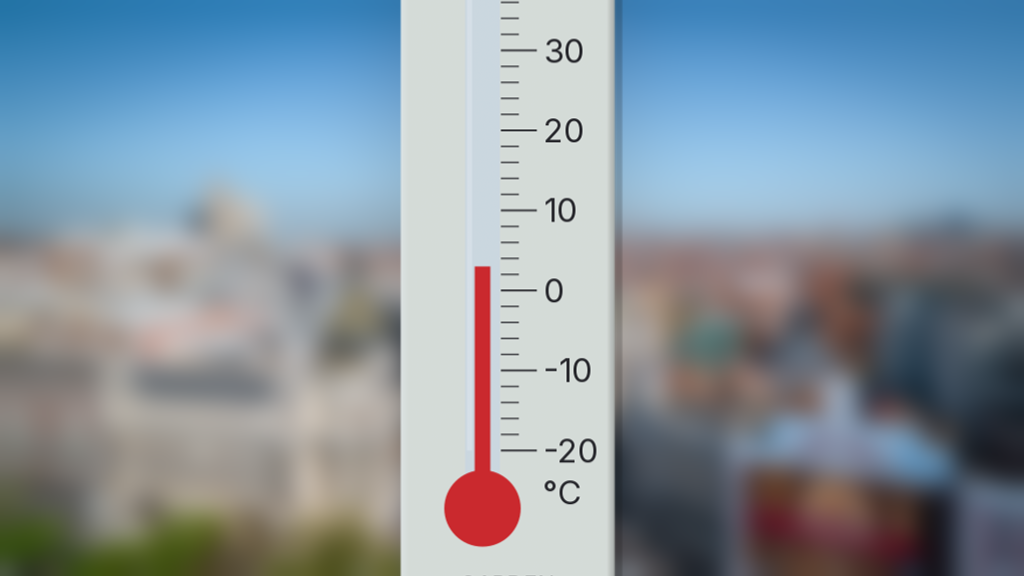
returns value=3 unit=°C
